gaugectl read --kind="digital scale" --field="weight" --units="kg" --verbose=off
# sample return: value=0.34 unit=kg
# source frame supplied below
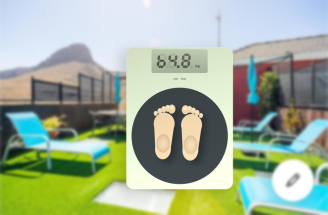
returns value=64.8 unit=kg
